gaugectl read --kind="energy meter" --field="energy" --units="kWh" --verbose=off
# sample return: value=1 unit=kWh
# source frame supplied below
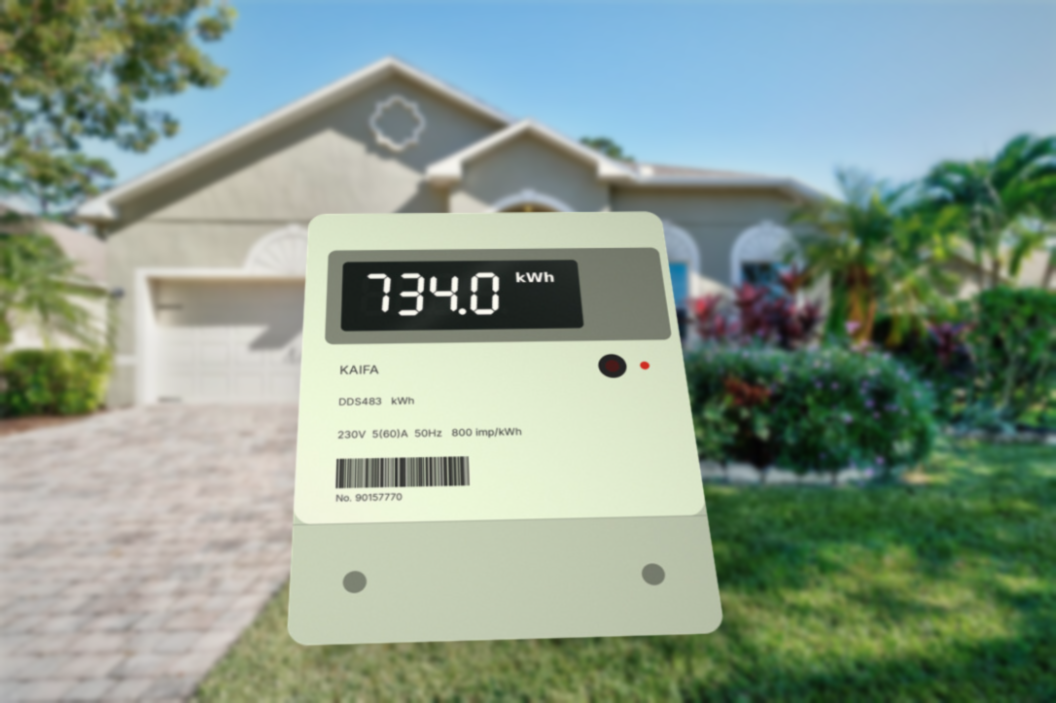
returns value=734.0 unit=kWh
